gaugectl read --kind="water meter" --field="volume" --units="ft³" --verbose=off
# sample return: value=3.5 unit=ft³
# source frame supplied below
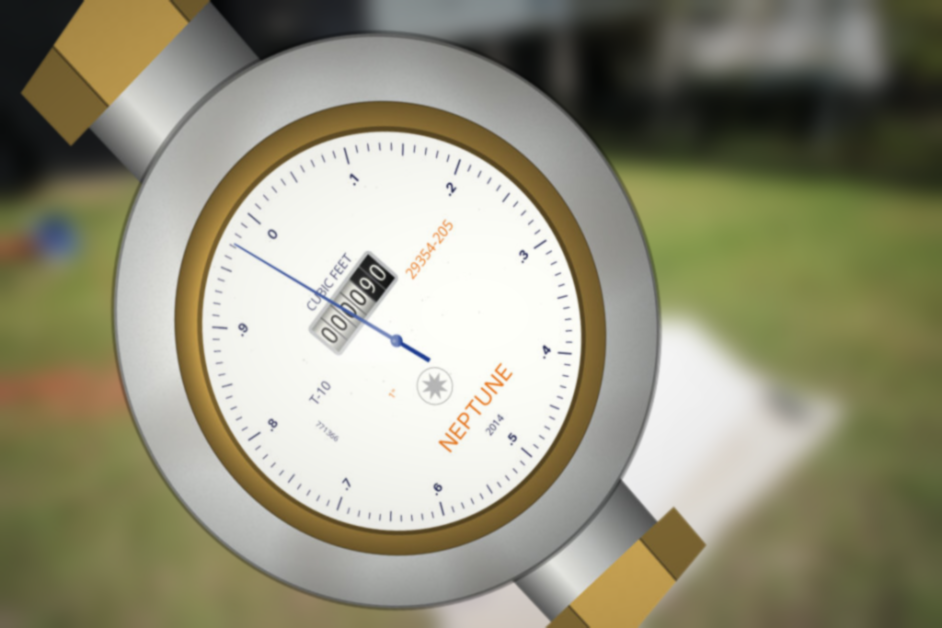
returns value=89.97 unit=ft³
